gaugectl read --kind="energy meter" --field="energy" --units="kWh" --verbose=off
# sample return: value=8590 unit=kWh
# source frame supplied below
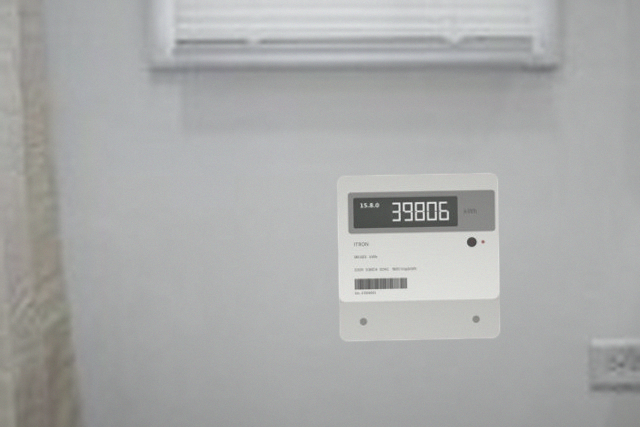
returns value=39806 unit=kWh
